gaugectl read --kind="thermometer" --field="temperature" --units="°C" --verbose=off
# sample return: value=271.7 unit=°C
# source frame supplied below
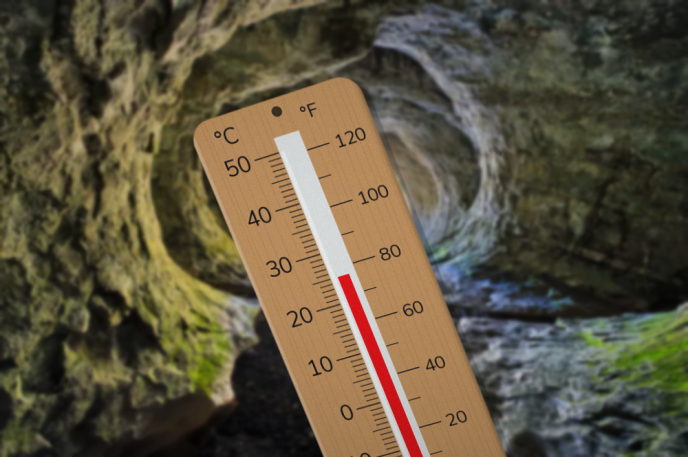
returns value=25 unit=°C
